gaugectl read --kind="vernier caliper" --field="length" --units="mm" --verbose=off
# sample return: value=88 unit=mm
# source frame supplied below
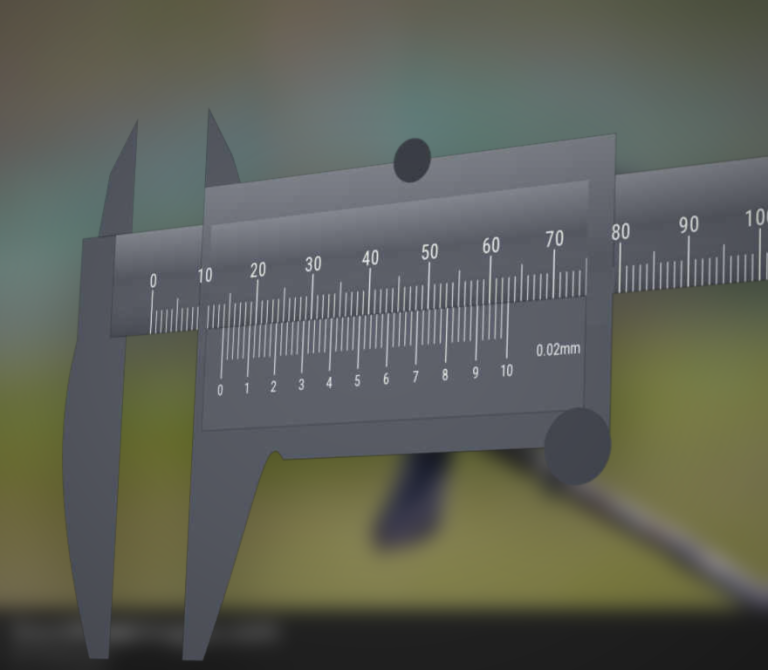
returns value=14.0 unit=mm
